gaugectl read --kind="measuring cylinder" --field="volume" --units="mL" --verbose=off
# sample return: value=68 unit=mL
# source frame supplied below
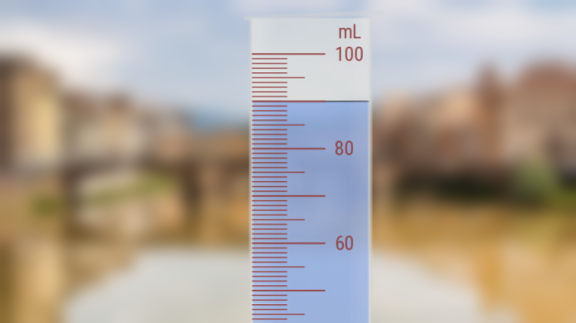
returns value=90 unit=mL
